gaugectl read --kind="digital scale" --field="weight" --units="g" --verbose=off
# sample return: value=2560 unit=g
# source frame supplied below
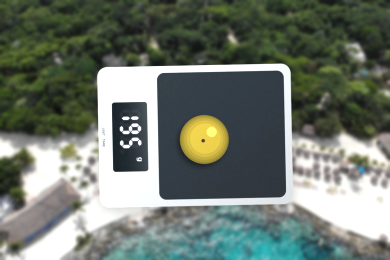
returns value=195 unit=g
